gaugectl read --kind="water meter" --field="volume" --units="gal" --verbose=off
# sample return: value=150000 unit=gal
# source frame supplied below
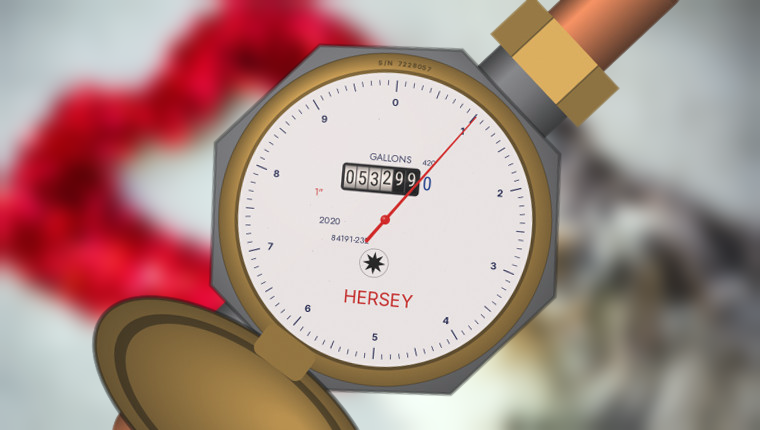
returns value=532991.0 unit=gal
